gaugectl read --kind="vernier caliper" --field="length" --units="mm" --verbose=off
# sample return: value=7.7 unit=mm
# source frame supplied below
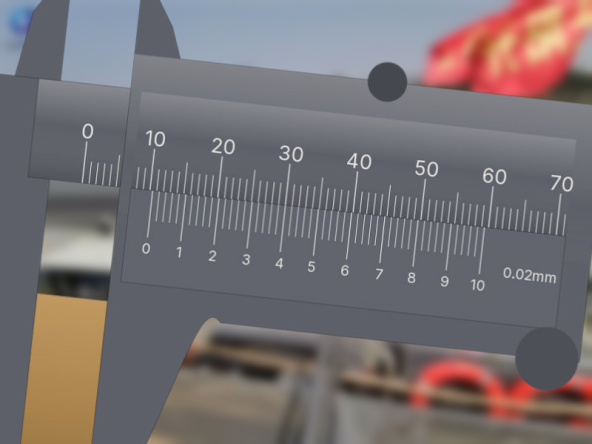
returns value=10.4 unit=mm
